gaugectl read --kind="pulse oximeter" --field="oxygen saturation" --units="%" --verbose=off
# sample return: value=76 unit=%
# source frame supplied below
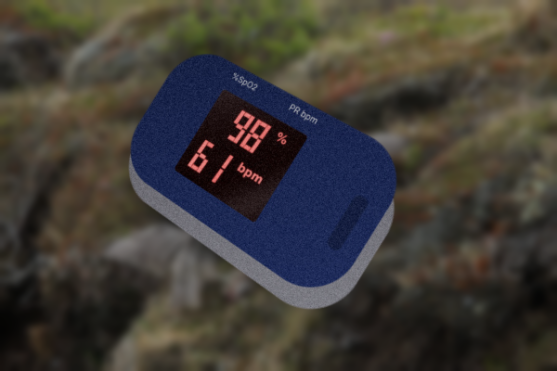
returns value=98 unit=%
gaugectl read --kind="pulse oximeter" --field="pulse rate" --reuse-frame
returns value=61 unit=bpm
